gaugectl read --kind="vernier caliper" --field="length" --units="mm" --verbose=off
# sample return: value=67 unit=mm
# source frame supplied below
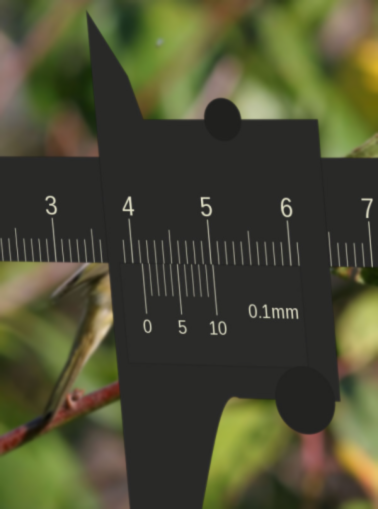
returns value=41.2 unit=mm
